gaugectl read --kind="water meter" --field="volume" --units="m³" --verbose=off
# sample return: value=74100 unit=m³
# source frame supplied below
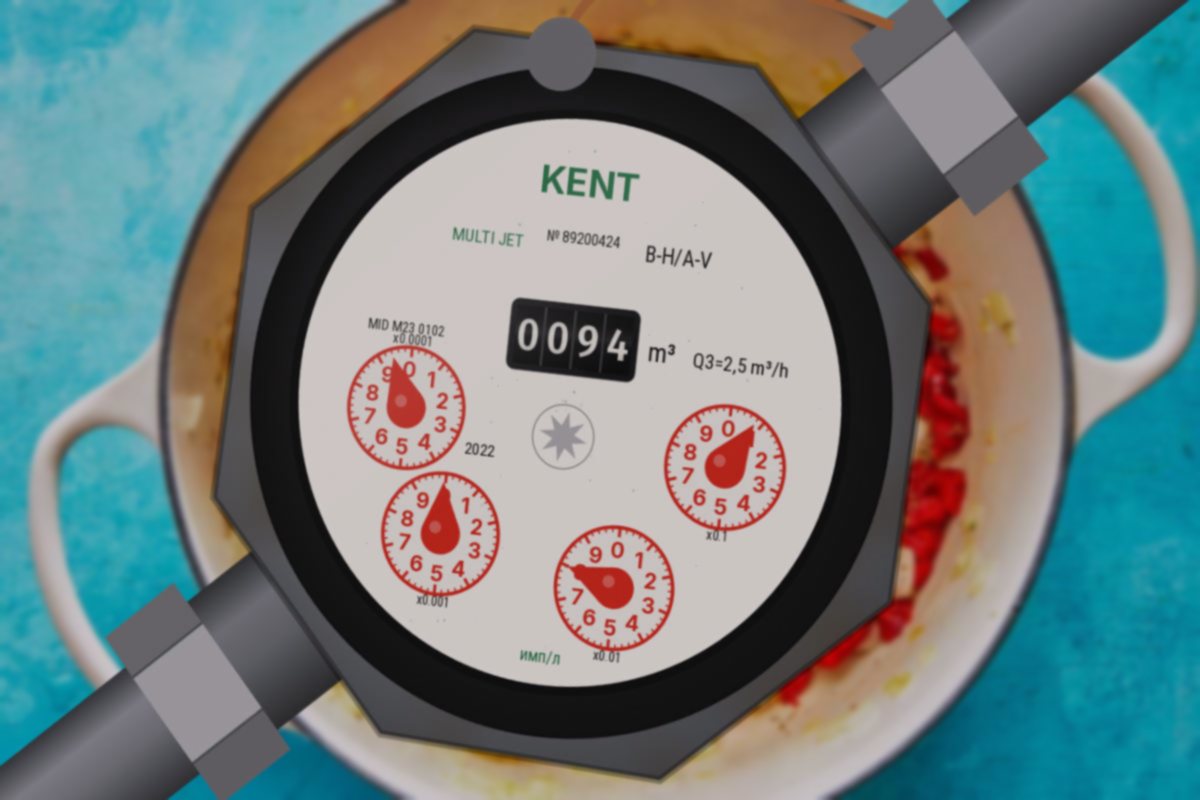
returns value=94.0799 unit=m³
